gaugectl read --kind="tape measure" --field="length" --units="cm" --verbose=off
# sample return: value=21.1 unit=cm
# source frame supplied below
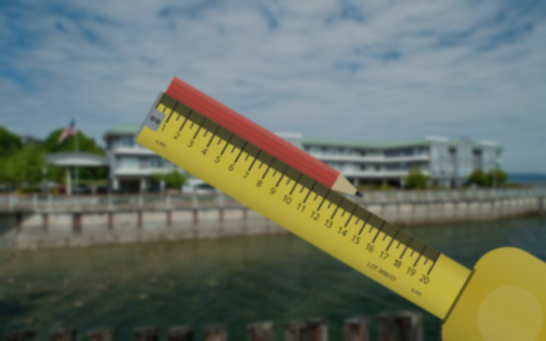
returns value=14 unit=cm
